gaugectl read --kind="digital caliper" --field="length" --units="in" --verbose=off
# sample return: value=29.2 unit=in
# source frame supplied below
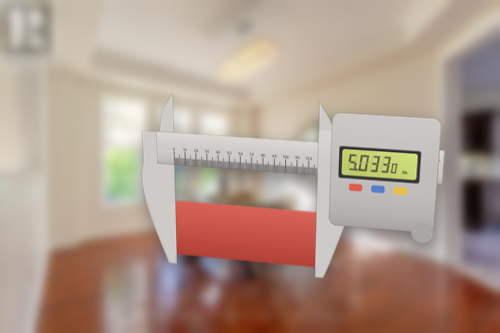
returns value=5.0330 unit=in
